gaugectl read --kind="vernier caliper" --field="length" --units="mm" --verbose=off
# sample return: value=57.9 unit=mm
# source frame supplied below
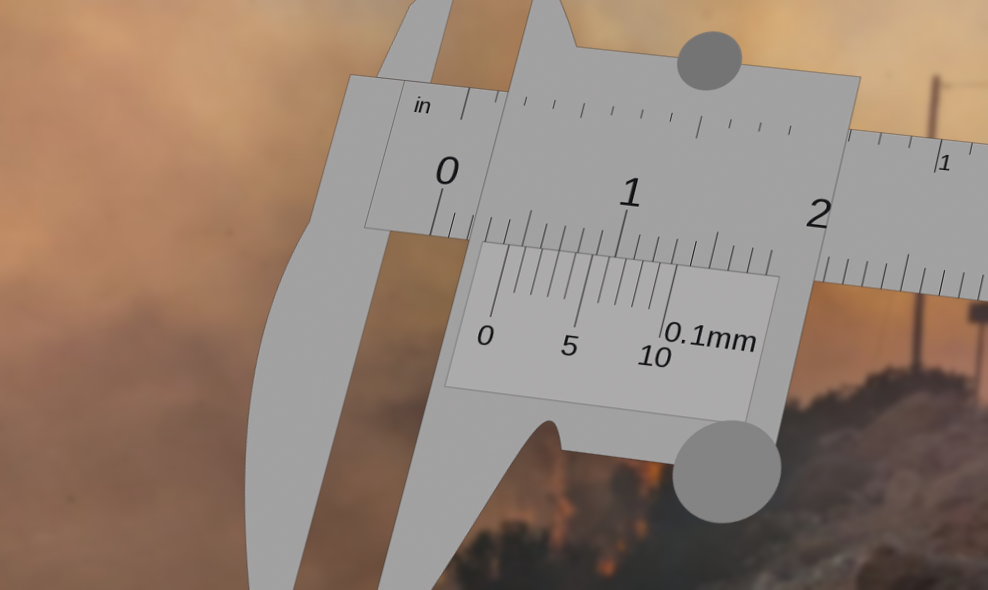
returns value=4.3 unit=mm
